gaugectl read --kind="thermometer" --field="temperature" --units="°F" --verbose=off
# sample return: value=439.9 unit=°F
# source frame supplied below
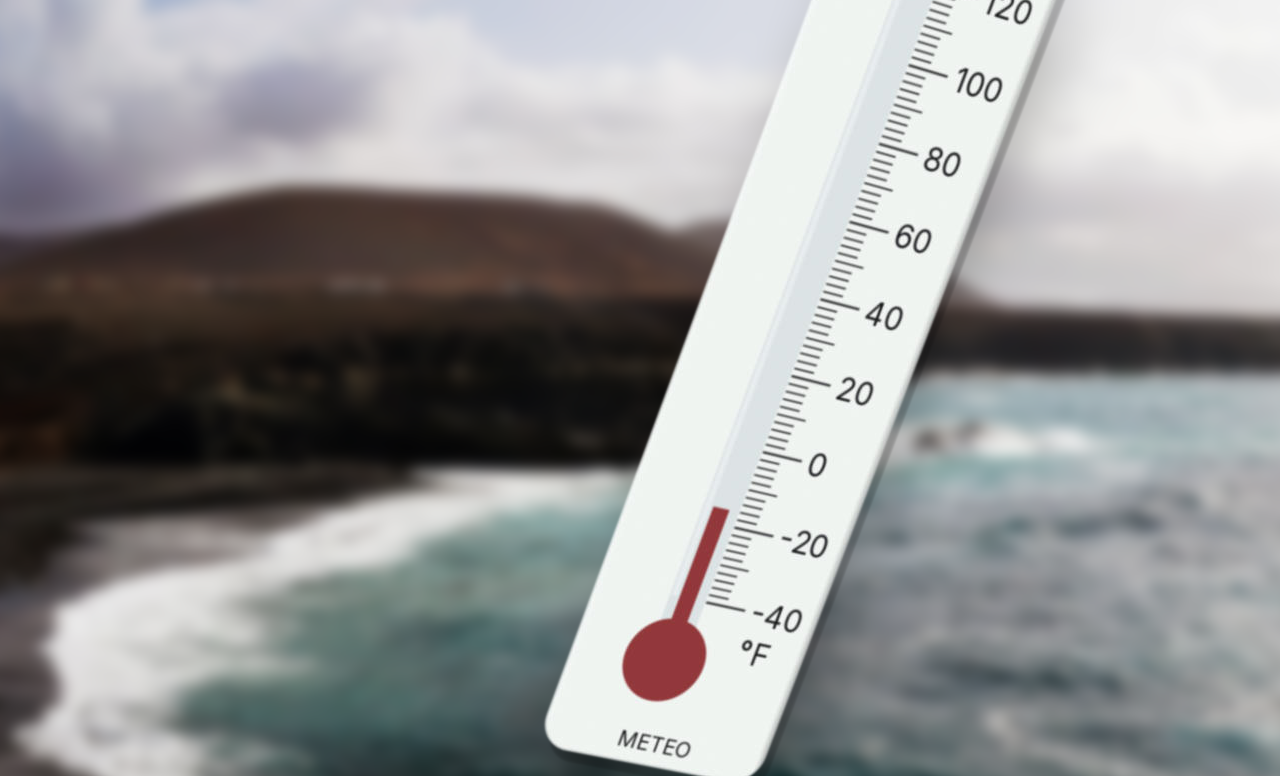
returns value=-16 unit=°F
